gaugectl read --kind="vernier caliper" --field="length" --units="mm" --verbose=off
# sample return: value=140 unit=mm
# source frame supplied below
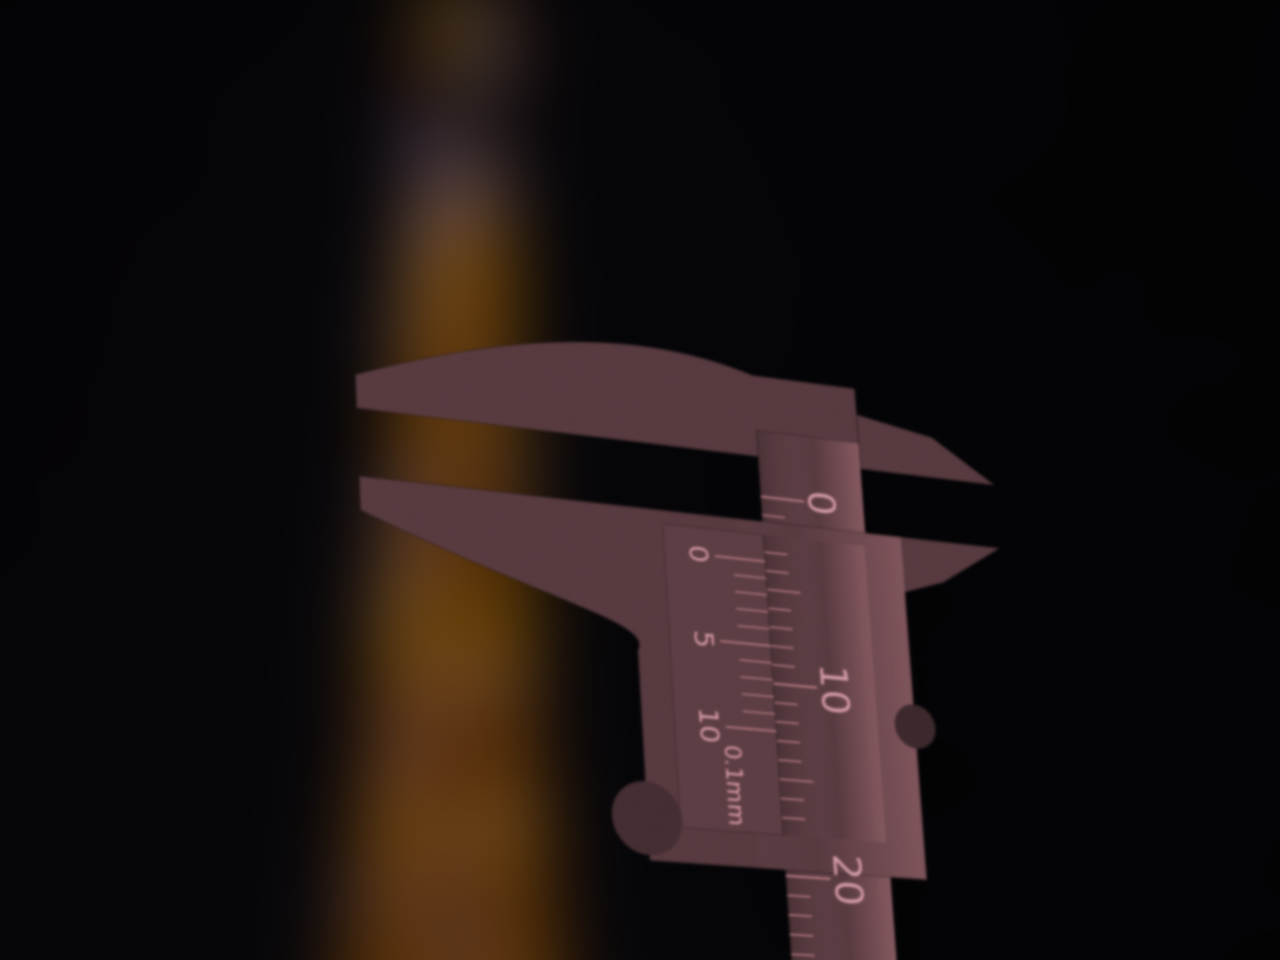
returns value=3.5 unit=mm
